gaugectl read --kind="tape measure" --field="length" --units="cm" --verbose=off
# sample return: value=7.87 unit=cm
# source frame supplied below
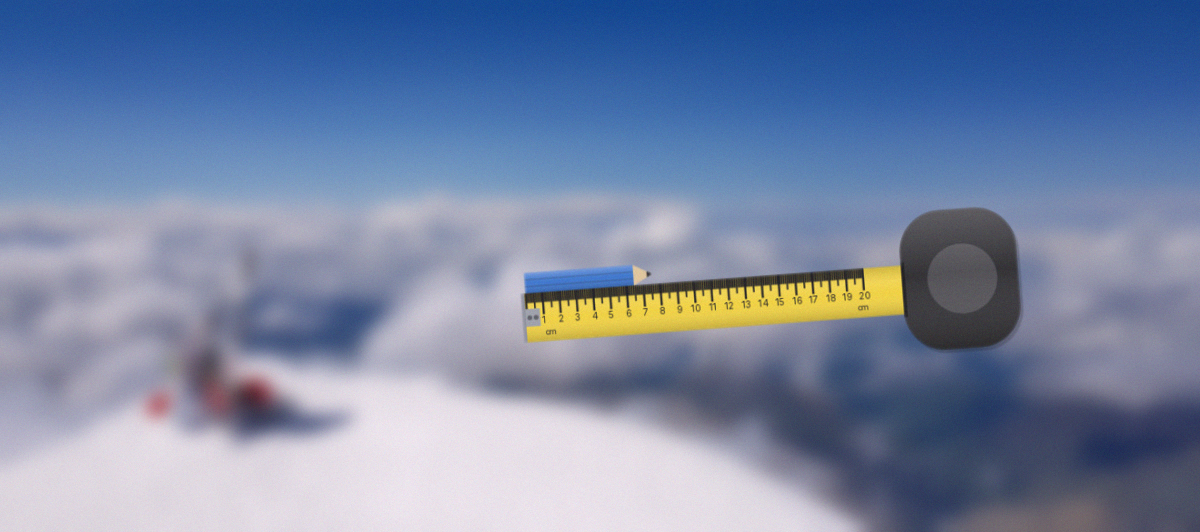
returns value=7.5 unit=cm
